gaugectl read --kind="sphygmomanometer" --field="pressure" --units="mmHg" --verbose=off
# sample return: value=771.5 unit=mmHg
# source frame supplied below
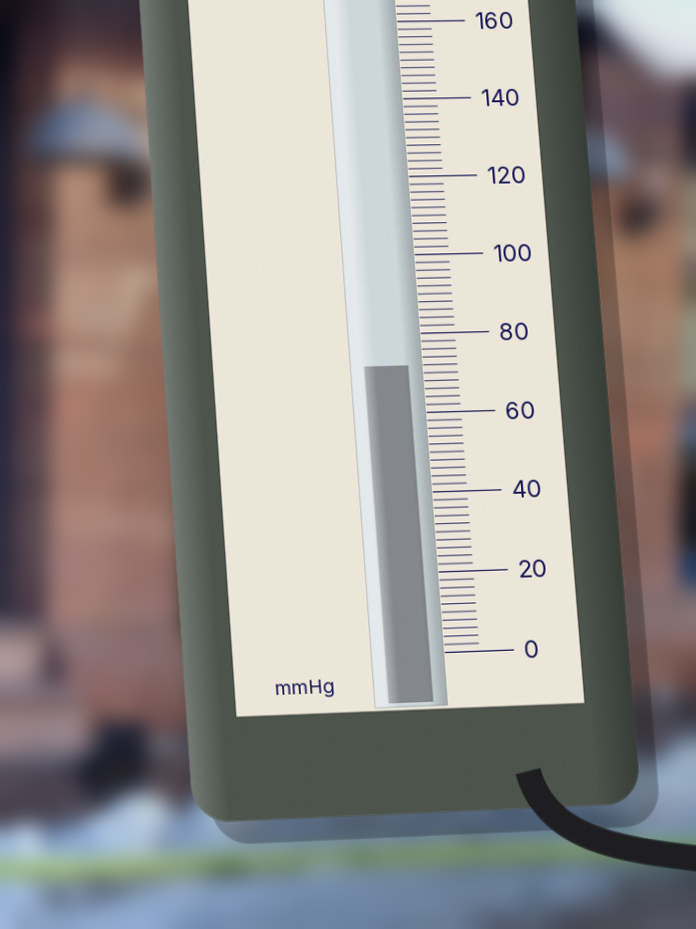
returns value=72 unit=mmHg
